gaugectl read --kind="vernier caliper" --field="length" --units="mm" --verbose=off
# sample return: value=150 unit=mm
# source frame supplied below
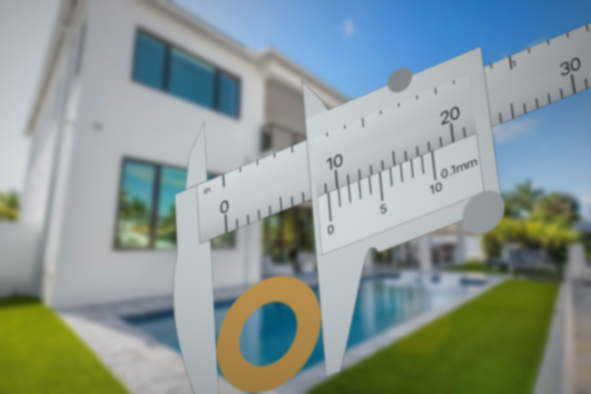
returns value=9.2 unit=mm
